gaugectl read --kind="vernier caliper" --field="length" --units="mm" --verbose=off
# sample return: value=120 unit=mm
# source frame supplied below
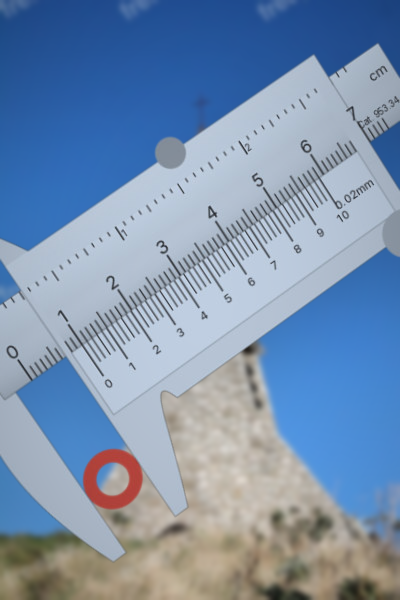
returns value=10.0 unit=mm
